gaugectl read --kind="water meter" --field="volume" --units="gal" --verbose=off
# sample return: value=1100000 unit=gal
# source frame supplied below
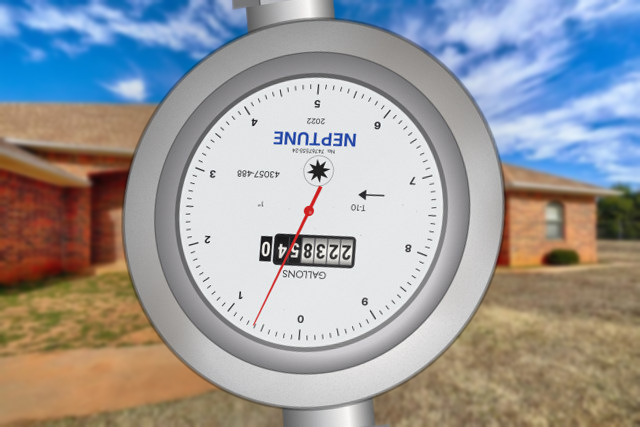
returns value=2238540.6 unit=gal
